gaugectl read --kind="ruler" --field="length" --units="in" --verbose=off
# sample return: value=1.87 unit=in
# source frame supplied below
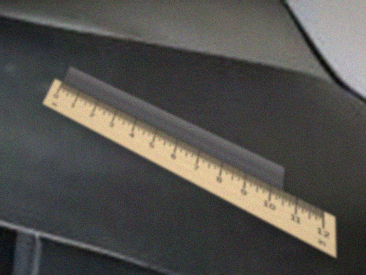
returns value=10.5 unit=in
